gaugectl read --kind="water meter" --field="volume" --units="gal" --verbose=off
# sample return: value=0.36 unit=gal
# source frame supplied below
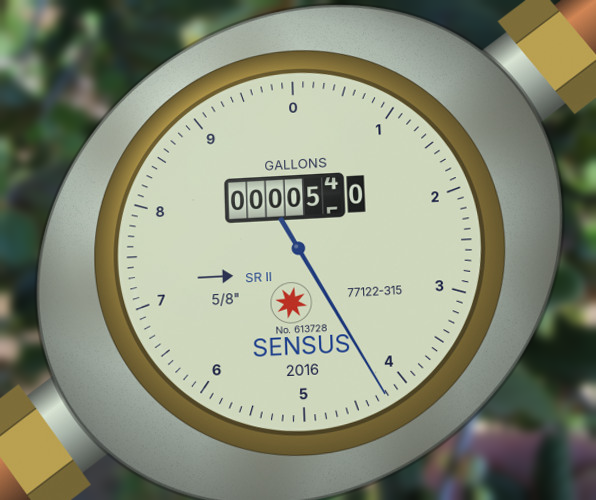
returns value=544.2 unit=gal
